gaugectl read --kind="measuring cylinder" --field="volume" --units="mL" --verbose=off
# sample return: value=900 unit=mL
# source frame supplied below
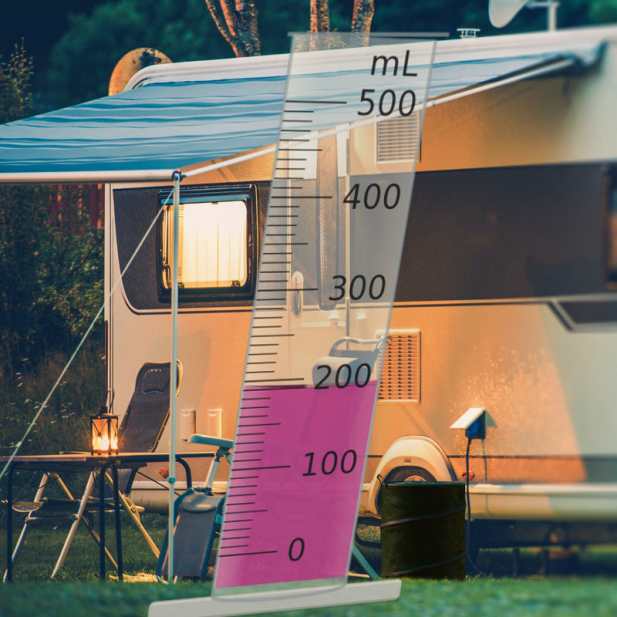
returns value=190 unit=mL
